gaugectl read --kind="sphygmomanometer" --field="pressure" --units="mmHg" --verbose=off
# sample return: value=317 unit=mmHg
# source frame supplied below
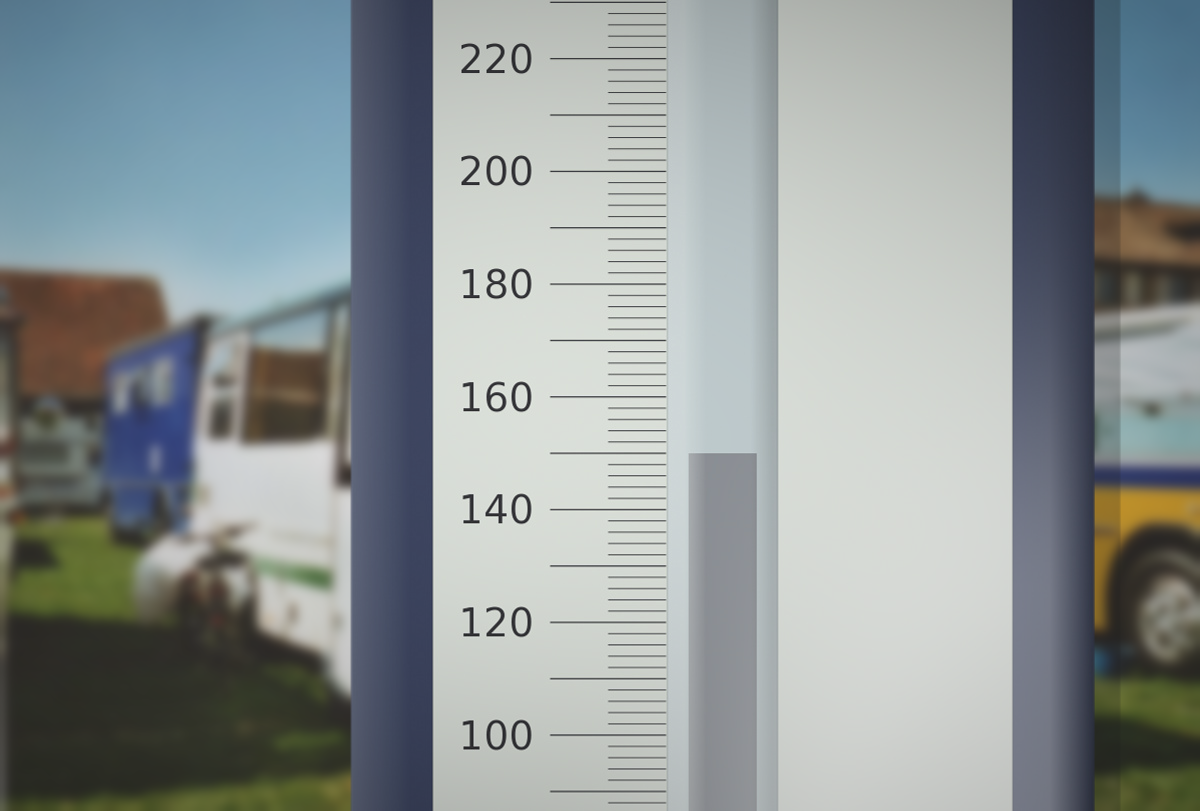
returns value=150 unit=mmHg
